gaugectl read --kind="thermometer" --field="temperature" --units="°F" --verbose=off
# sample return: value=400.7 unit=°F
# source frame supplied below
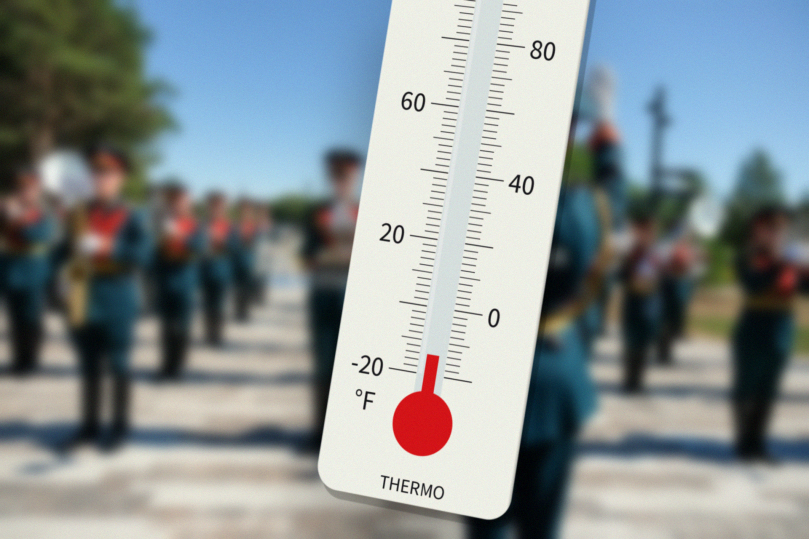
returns value=-14 unit=°F
